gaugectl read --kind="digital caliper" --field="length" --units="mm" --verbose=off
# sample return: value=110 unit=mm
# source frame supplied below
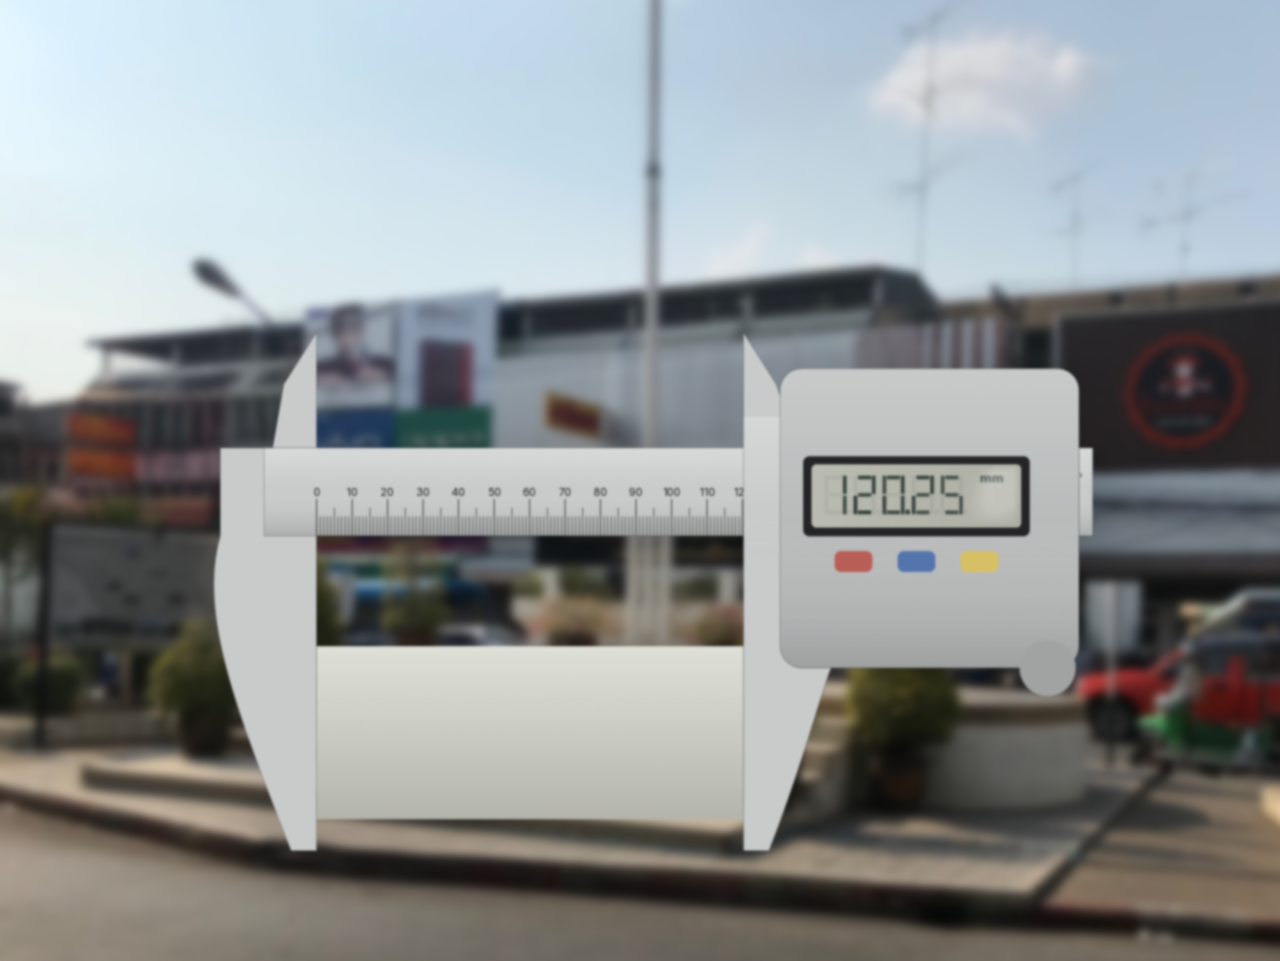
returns value=120.25 unit=mm
